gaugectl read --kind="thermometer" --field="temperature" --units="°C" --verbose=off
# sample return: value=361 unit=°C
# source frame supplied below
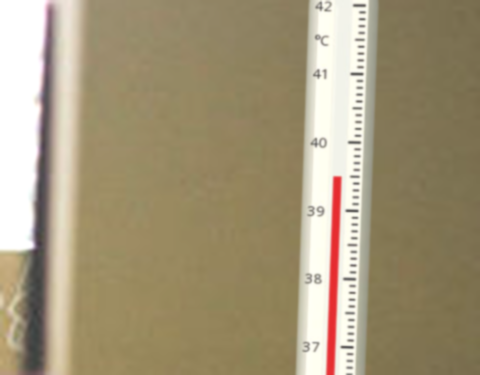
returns value=39.5 unit=°C
